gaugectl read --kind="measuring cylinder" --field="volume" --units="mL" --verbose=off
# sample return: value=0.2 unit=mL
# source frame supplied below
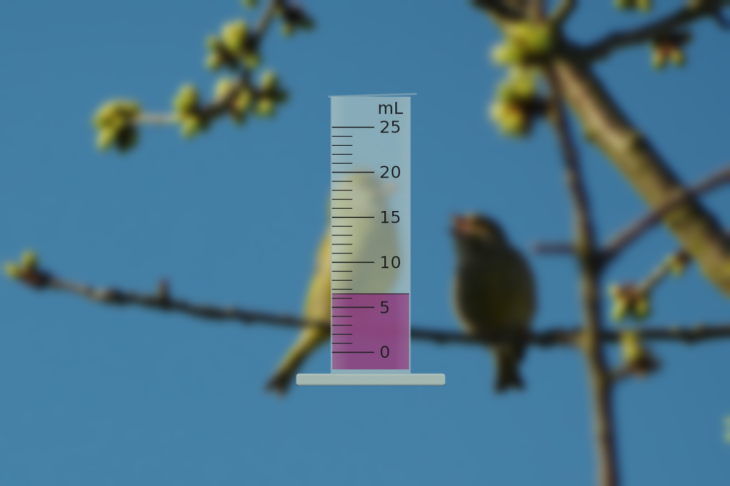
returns value=6.5 unit=mL
